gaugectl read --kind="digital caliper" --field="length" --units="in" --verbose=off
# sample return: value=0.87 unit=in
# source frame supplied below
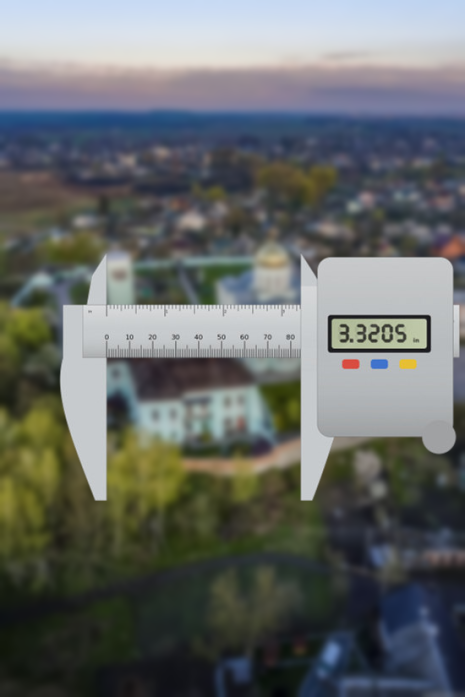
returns value=3.3205 unit=in
